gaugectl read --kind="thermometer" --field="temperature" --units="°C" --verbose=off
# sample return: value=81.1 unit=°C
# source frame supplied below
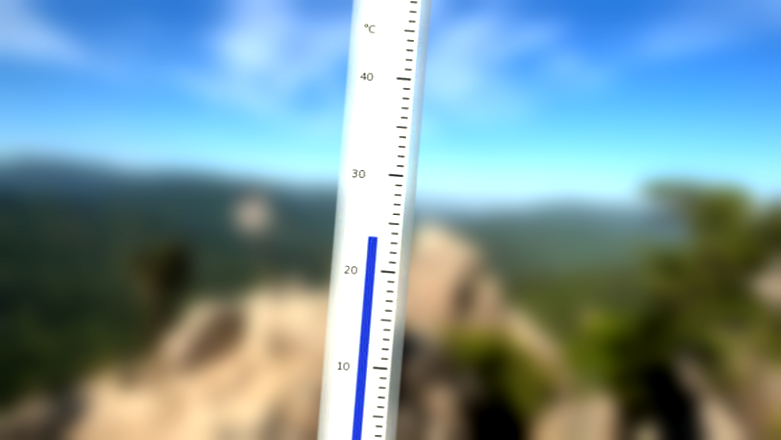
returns value=23.5 unit=°C
